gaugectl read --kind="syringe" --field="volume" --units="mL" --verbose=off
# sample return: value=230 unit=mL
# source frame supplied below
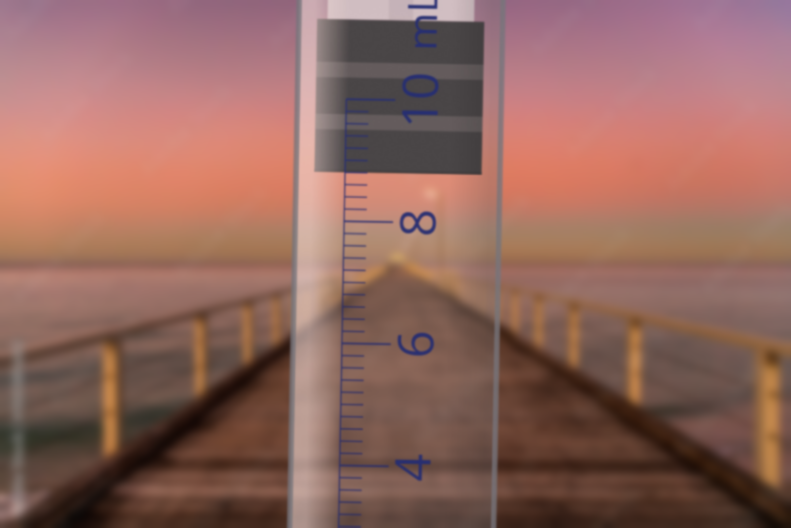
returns value=8.8 unit=mL
